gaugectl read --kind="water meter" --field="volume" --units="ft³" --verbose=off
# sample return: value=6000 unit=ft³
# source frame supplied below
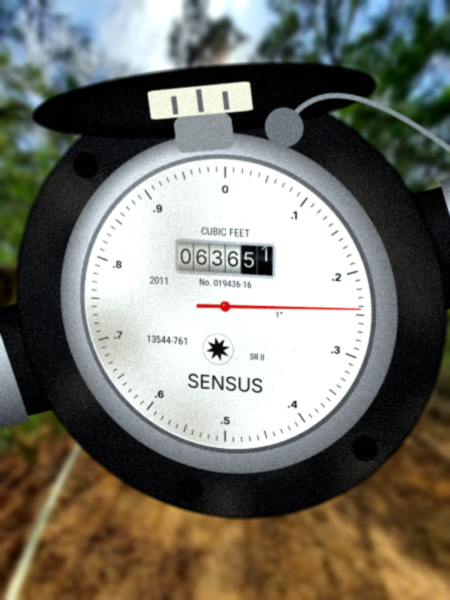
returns value=63651.24 unit=ft³
